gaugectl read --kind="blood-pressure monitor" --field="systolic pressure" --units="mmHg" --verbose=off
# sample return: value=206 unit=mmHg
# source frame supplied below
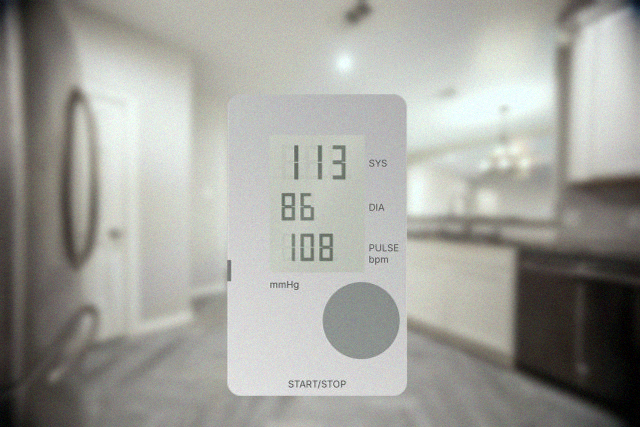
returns value=113 unit=mmHg
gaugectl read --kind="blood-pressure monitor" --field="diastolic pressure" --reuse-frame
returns value=86 unit=mmHg
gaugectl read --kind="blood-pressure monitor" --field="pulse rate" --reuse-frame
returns value=108 unit=bpm
